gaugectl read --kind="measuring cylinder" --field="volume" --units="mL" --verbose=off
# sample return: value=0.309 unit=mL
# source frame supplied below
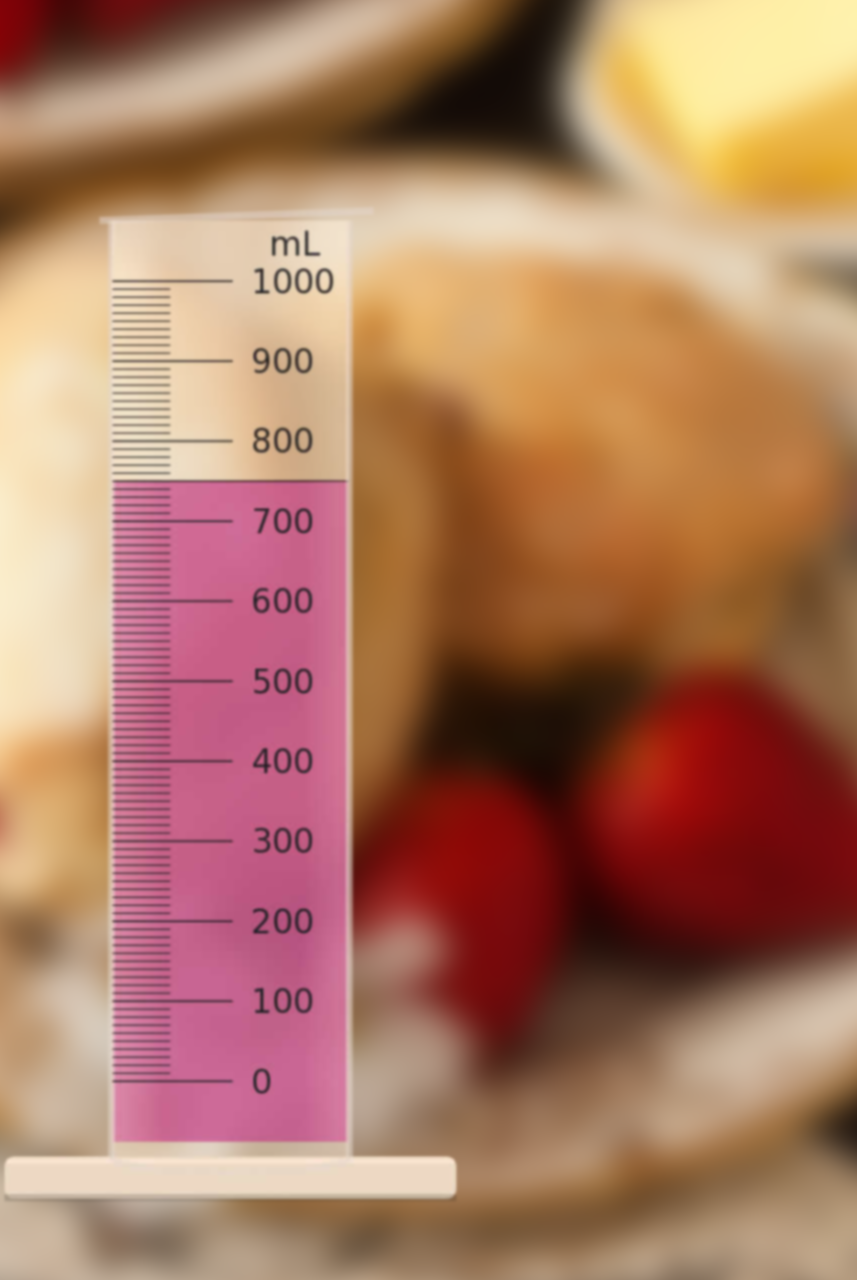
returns value=750 unit=mL
